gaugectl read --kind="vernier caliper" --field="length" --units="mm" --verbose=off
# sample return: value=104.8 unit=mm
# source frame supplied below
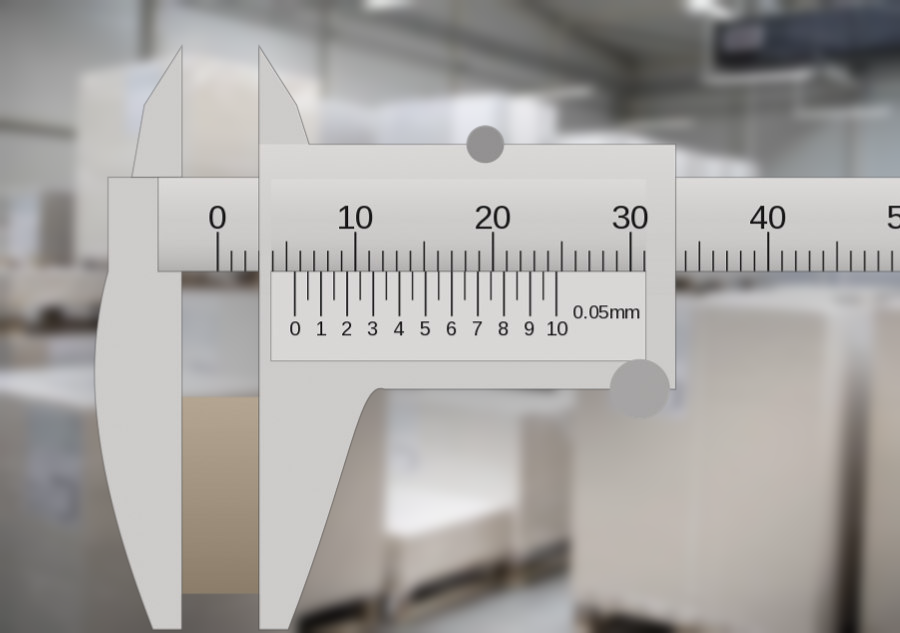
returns value=5.6 unit=mm
